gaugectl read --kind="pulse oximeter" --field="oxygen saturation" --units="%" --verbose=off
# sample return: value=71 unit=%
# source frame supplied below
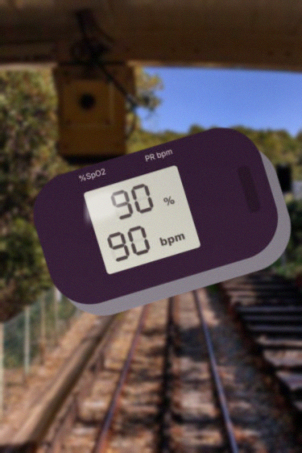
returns value=90 unit=%
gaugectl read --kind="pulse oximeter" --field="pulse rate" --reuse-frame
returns value=90 unit=bpm
